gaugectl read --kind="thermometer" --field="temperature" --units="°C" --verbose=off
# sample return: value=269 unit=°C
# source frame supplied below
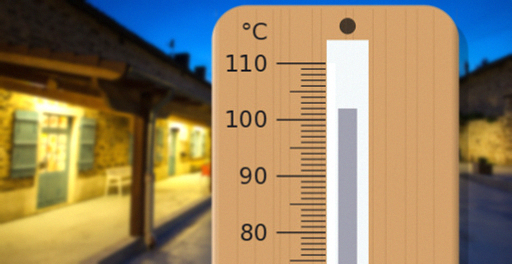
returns value=102 unit=°C
